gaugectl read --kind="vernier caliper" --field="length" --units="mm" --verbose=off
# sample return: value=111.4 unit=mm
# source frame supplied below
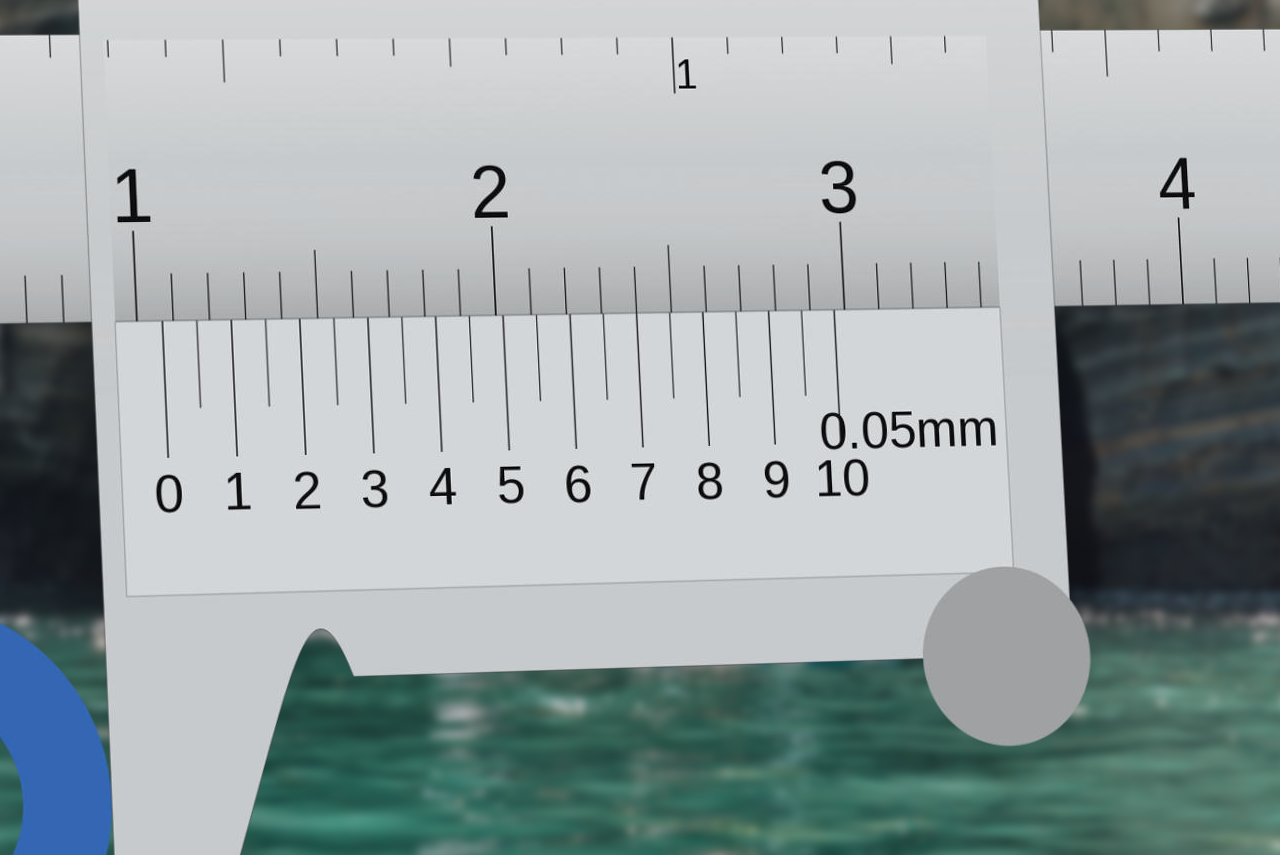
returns value=10.70 unit=mm
